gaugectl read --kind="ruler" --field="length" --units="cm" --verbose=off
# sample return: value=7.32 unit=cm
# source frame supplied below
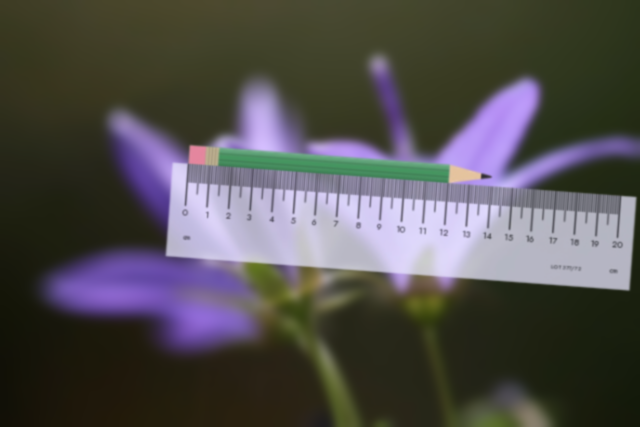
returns value=14 unit=cm
